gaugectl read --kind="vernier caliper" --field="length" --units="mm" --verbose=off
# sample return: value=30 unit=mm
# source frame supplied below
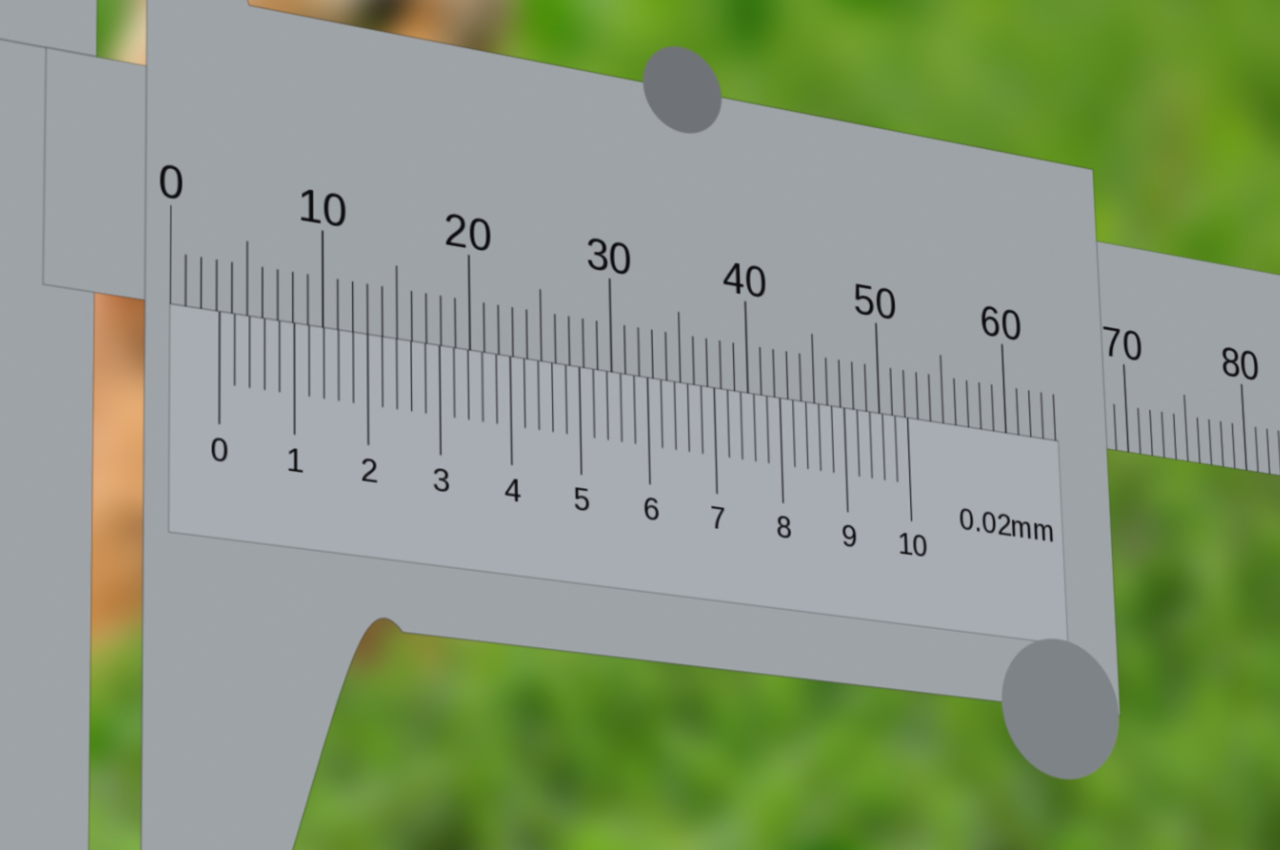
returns value=3.2 unit=mm
